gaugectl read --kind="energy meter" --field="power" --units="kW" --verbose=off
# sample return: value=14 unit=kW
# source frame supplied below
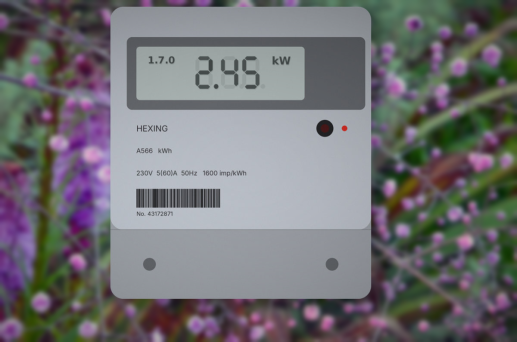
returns value=2.45 unit=kW
